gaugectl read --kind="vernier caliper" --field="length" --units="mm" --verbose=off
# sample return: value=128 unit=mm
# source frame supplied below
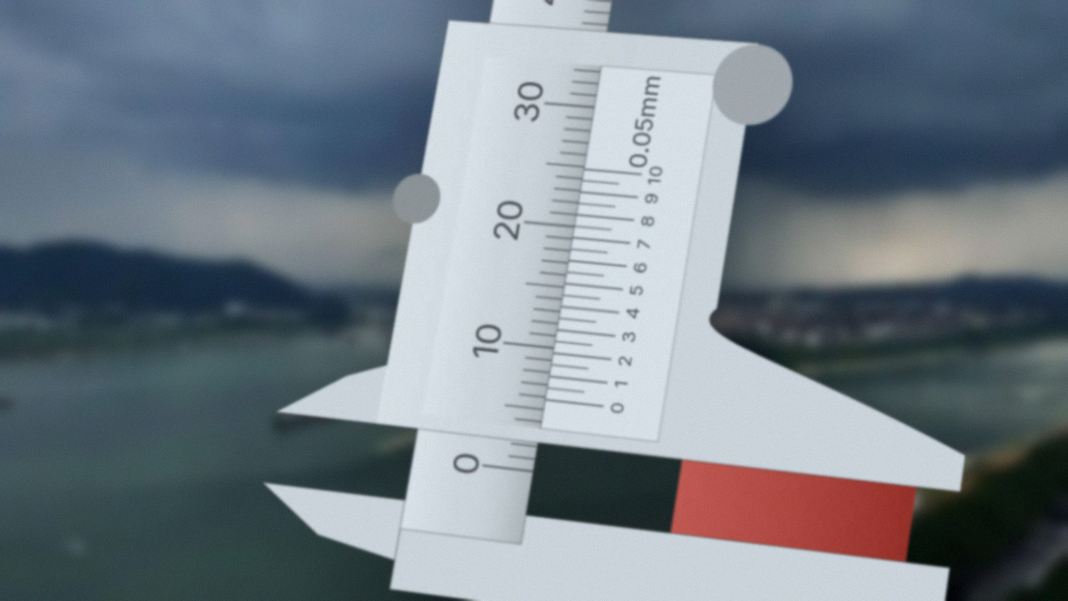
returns value=5.8 unit=mm
